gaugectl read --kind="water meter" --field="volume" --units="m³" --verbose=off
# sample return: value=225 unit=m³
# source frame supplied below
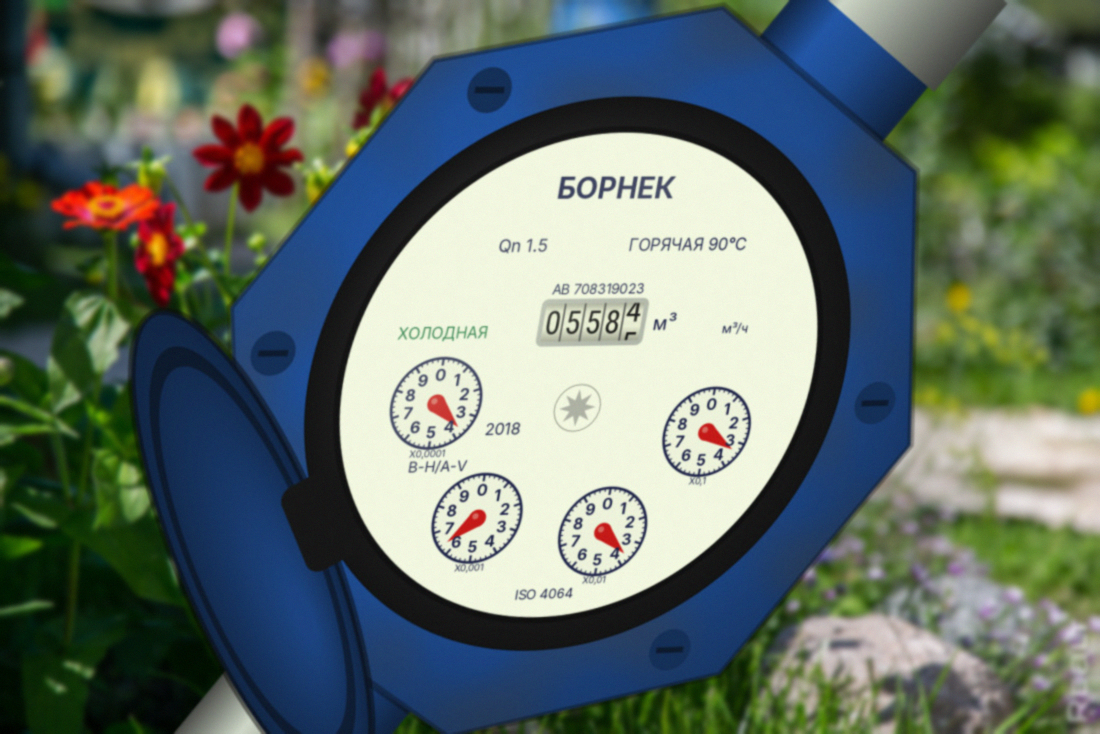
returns value=5584.3363 unit=m³
